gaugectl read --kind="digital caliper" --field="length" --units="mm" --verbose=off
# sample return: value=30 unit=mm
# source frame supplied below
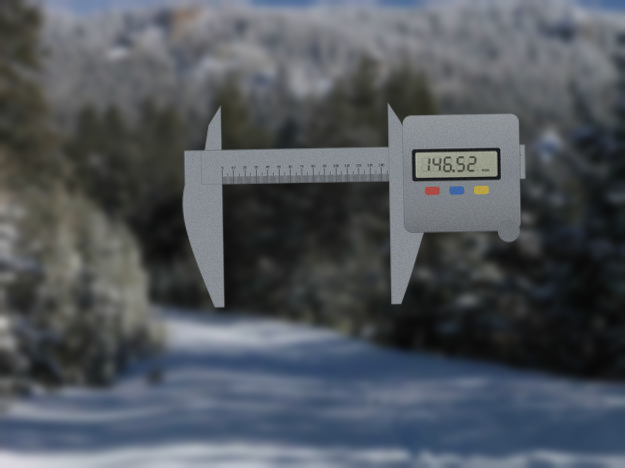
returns value=146.52 unit=mm
